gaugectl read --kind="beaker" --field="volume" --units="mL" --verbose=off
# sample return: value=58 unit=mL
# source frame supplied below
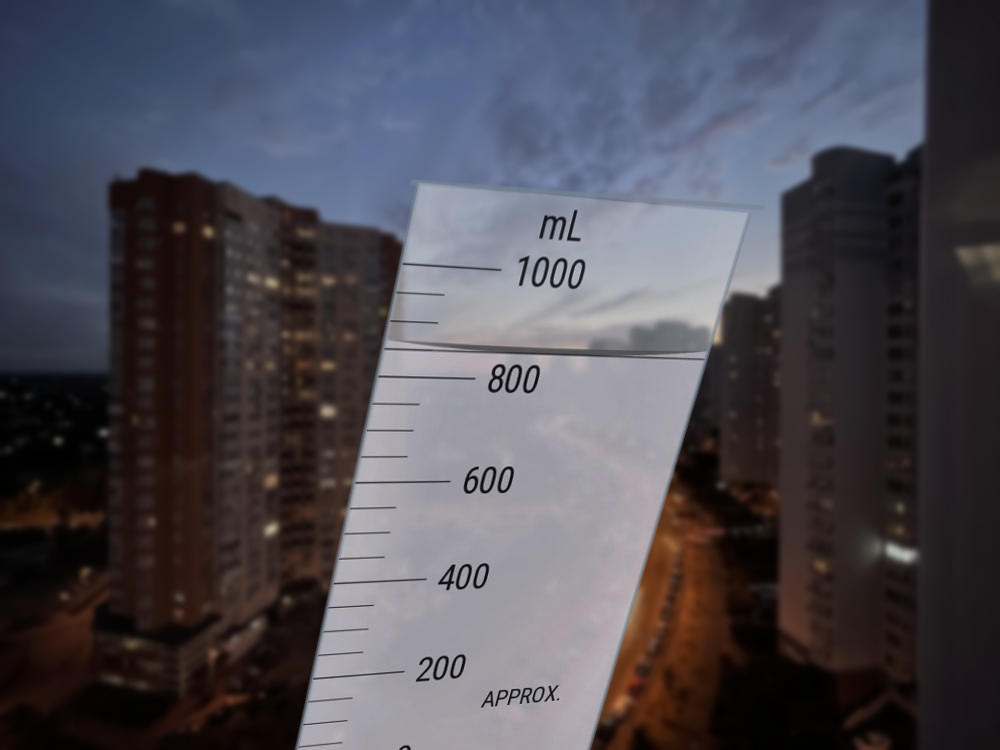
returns value=850 unit=mL
